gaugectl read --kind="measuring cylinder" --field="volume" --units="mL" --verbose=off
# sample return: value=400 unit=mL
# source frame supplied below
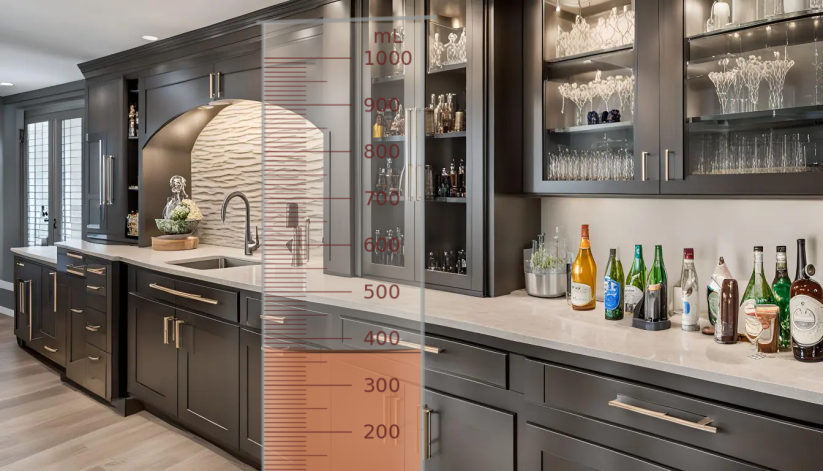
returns value=370 unit=mL
